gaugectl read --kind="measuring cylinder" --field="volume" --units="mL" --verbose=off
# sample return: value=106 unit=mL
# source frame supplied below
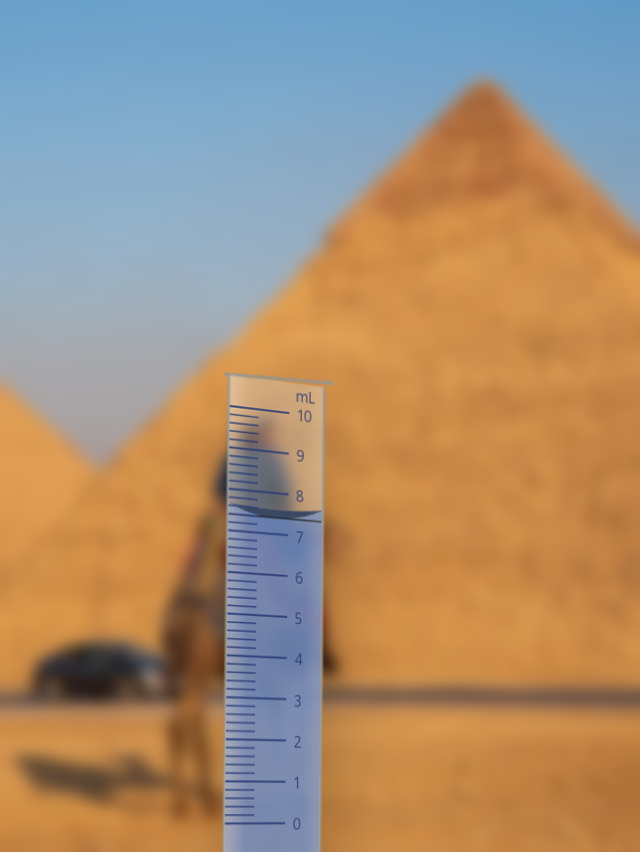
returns value=7.4 unit=mL
